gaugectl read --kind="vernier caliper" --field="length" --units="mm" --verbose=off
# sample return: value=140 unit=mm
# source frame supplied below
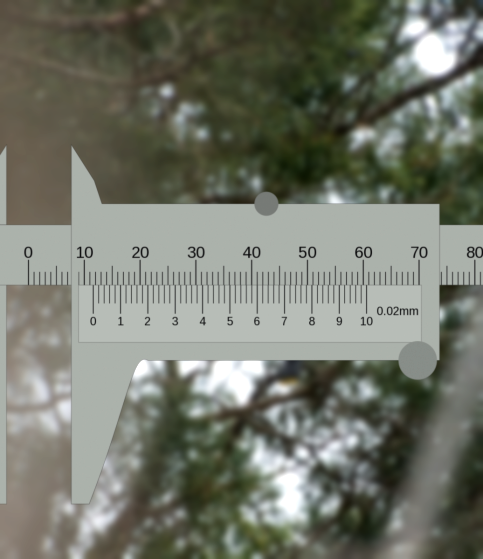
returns value=11.6 unit=mm
